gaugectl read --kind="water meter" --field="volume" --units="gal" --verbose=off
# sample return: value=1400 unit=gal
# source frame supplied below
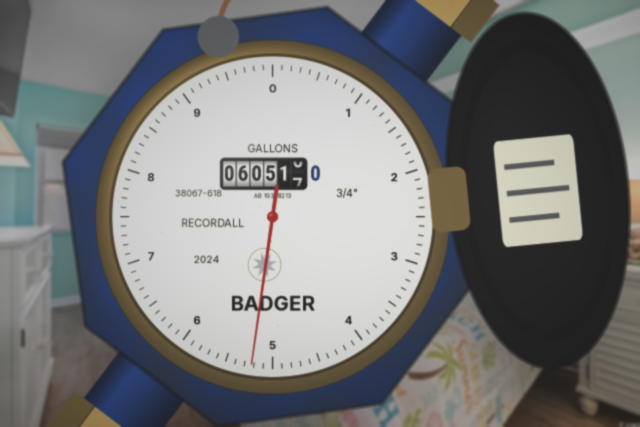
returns value=605165.2 unit=gal
